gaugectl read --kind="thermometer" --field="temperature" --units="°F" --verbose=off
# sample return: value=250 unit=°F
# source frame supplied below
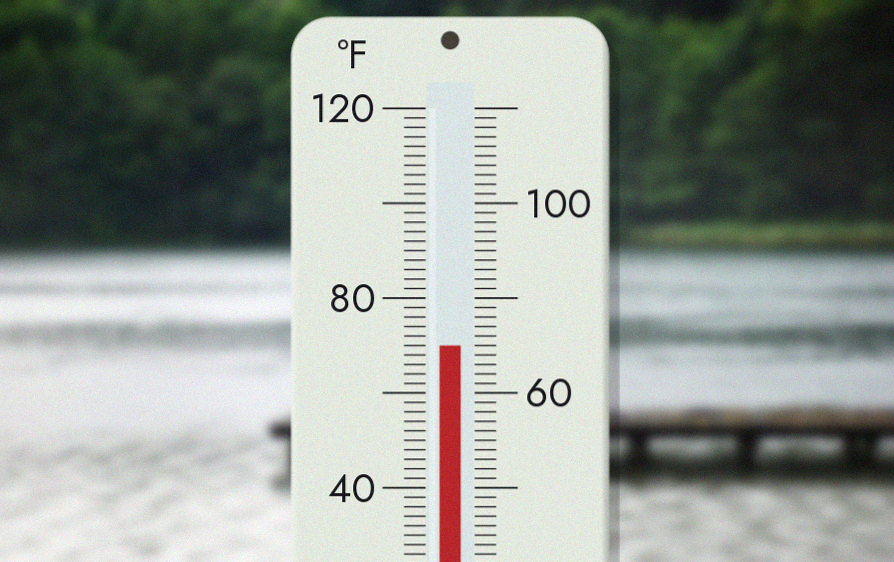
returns value=70 unit=°F
